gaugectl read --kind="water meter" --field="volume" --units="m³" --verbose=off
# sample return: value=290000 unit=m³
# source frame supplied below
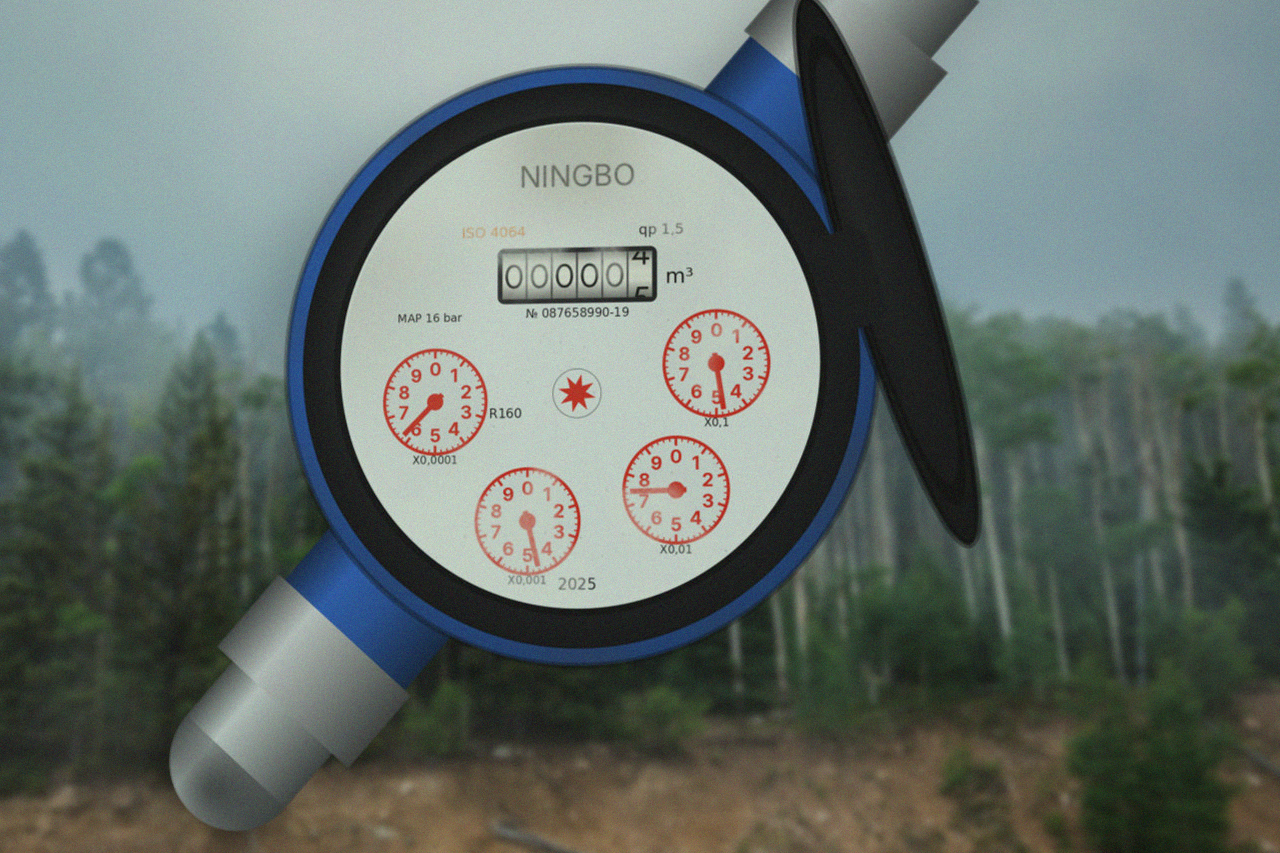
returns value=4.4746 unit=m³
